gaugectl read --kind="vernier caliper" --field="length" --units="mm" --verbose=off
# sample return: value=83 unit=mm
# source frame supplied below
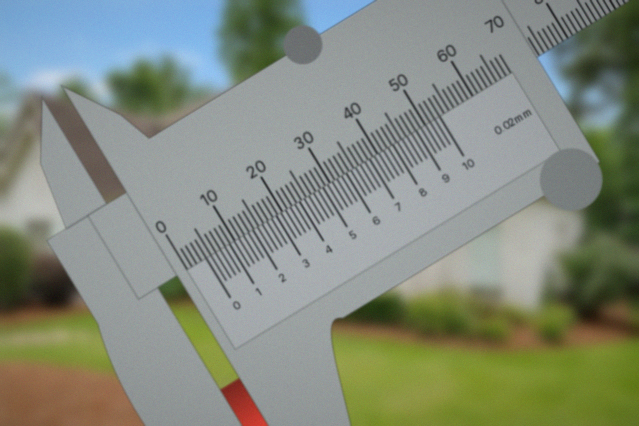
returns value=4.0 unit=mm
